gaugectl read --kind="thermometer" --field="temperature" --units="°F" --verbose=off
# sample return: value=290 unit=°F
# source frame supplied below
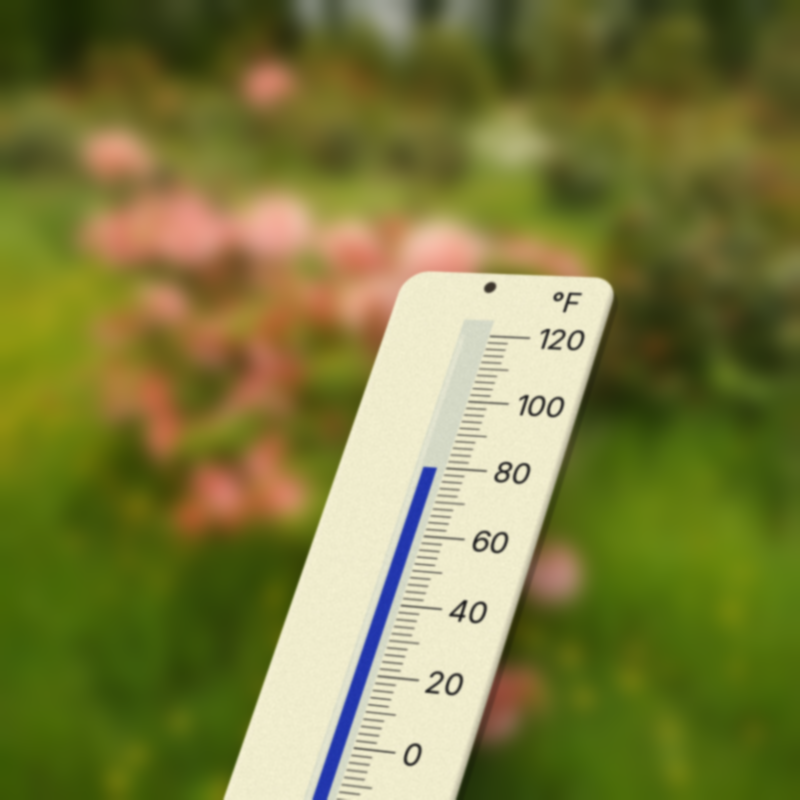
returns value=80 unit=°F
